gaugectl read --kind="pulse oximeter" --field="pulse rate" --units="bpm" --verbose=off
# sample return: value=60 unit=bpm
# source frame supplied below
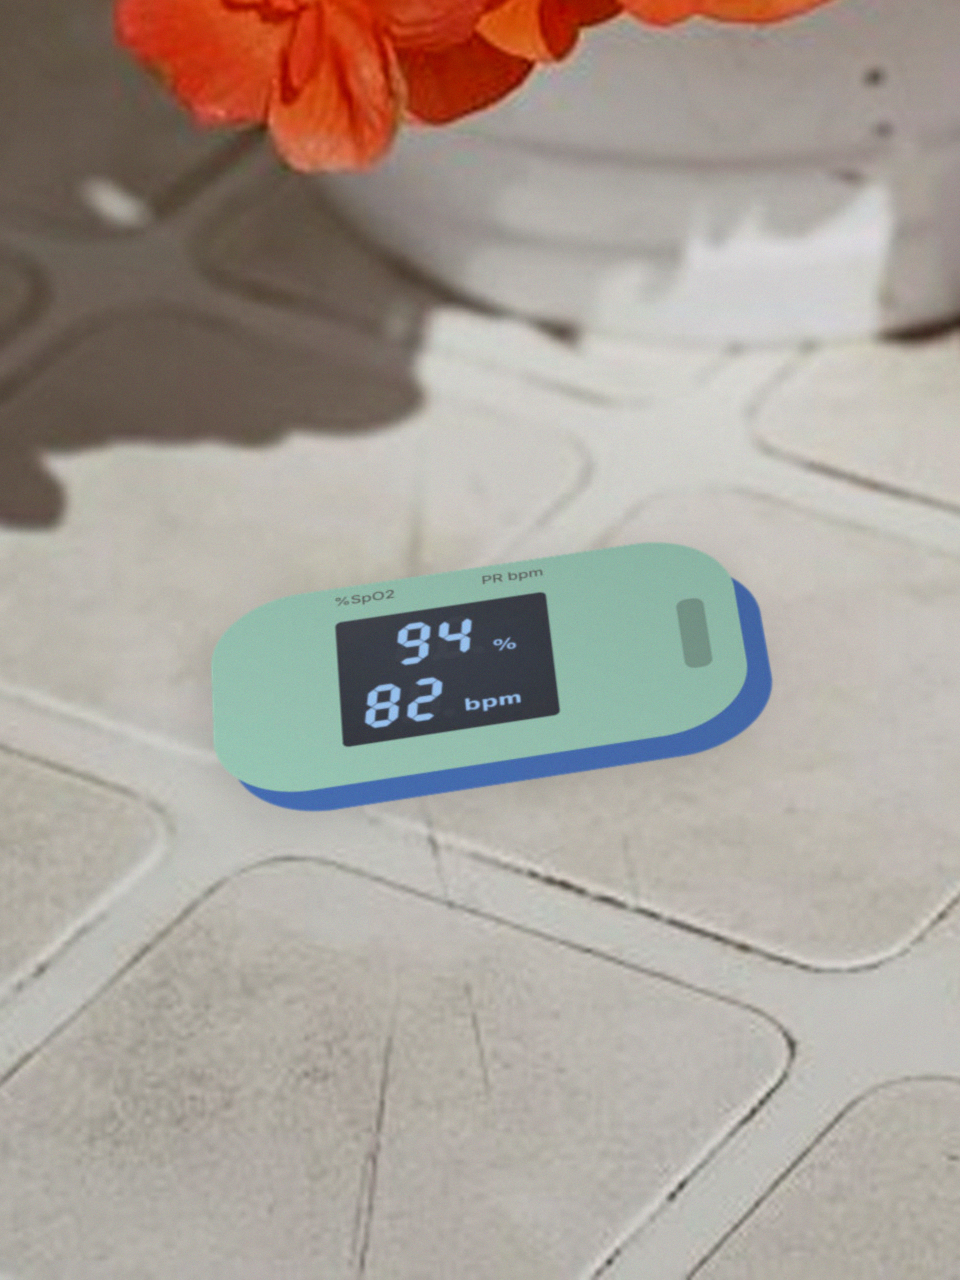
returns value=82 unit=bpm
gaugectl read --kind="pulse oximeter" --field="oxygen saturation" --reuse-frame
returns value=94 unit=%
